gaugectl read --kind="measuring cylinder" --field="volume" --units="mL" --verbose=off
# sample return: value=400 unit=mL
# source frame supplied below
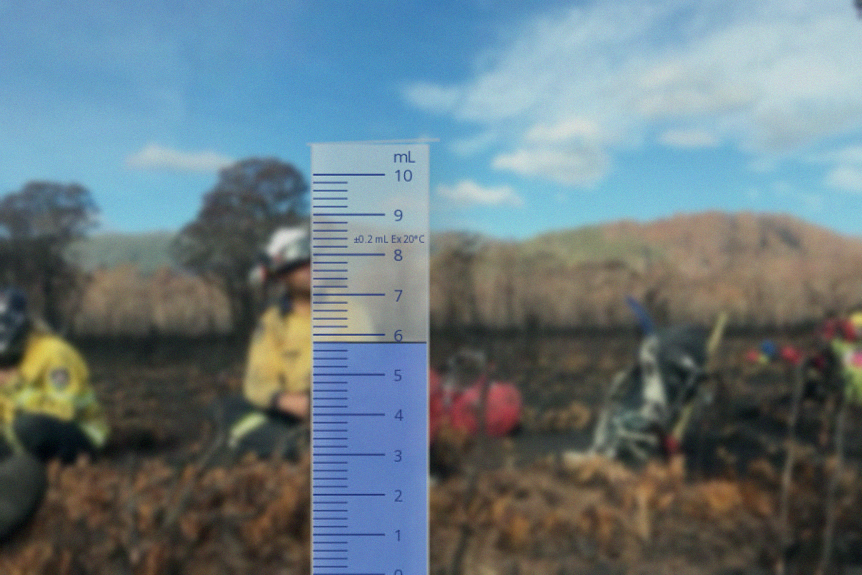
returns value=5.8 unit=mL
